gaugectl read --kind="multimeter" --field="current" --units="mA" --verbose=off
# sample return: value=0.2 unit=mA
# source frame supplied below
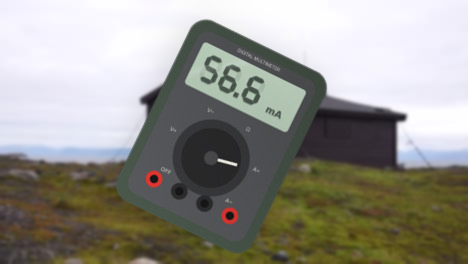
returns value=56.6 unit=mA
